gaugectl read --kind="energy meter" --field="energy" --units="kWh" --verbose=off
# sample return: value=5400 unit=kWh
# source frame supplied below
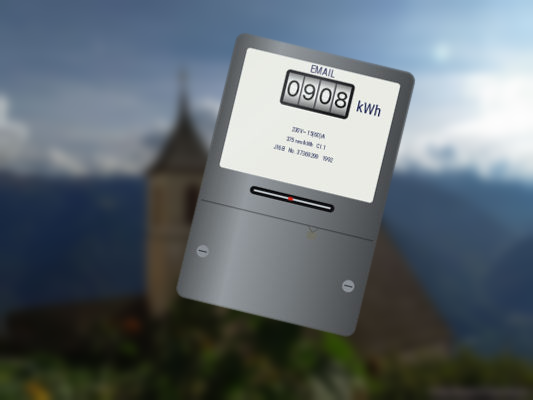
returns value=908 unit=kWh
